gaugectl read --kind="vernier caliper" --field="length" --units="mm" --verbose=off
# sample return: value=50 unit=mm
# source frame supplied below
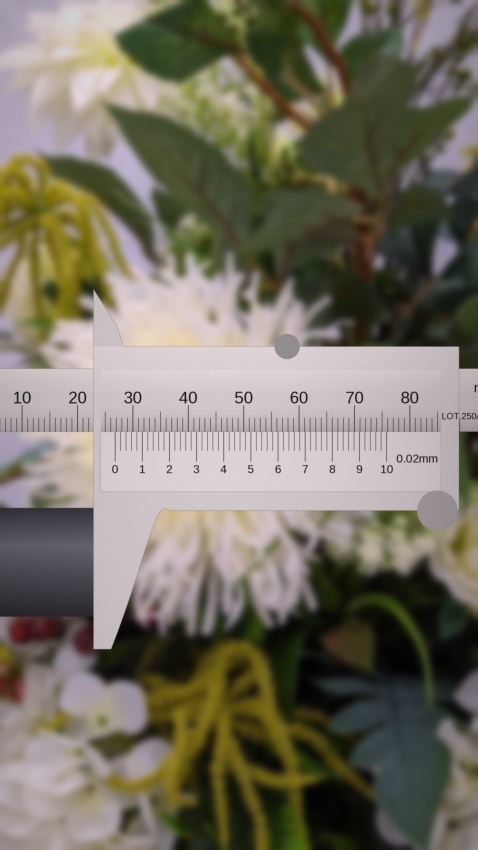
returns value=26.8 unit=mm
